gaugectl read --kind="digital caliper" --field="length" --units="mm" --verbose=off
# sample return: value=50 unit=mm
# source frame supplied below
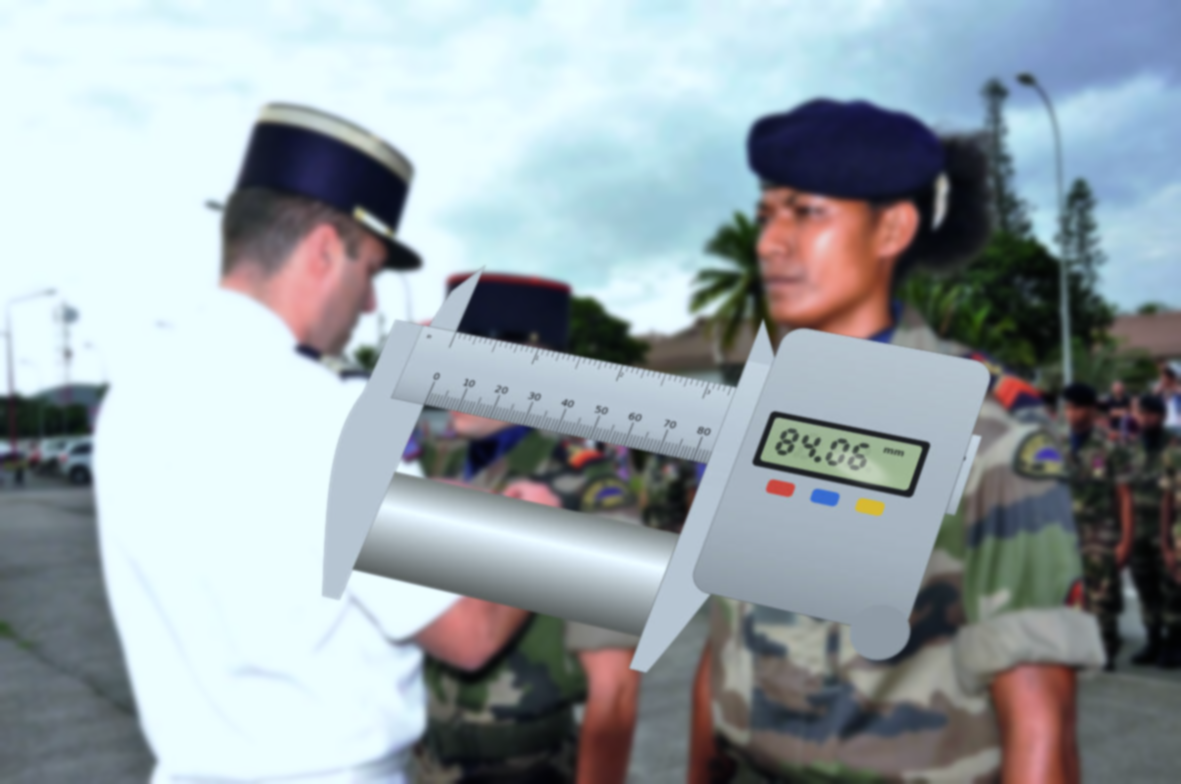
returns value=84.06 unit=mm
